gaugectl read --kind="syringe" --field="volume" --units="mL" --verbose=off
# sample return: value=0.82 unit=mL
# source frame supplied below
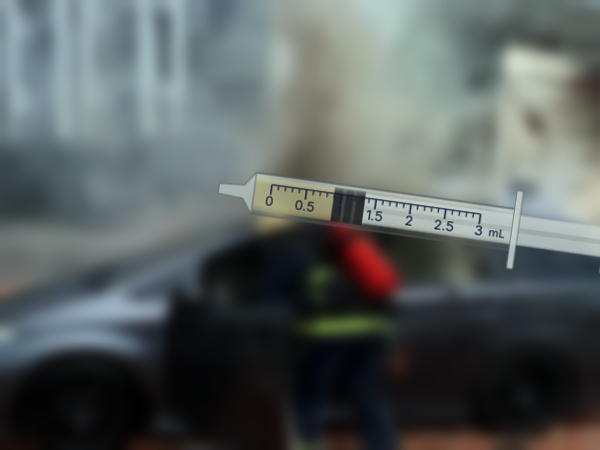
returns value=0.9 unit=mL
